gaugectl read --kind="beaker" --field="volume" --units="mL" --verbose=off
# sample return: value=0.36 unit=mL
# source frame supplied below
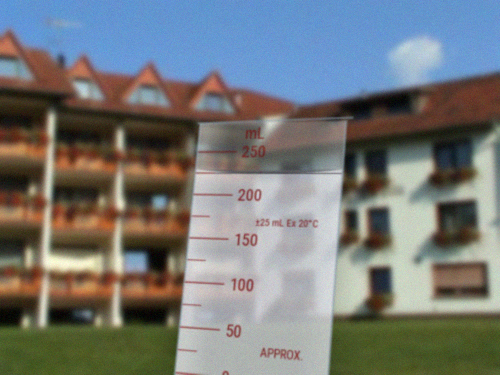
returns value=225 unit=mL
